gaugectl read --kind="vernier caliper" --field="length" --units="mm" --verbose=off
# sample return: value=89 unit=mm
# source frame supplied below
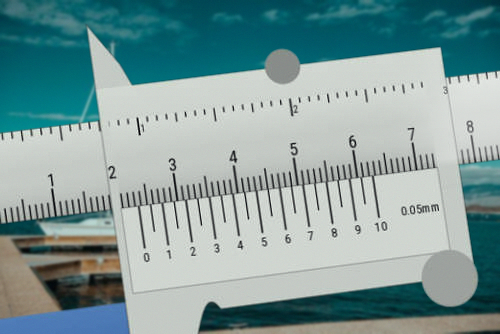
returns value=23.6 unit=mm
